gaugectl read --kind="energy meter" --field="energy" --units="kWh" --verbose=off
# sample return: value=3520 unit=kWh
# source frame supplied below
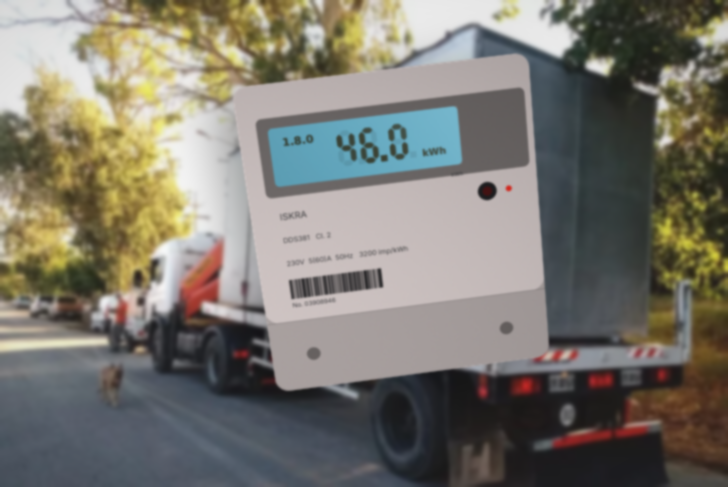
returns value=46.0 unit=kWh
